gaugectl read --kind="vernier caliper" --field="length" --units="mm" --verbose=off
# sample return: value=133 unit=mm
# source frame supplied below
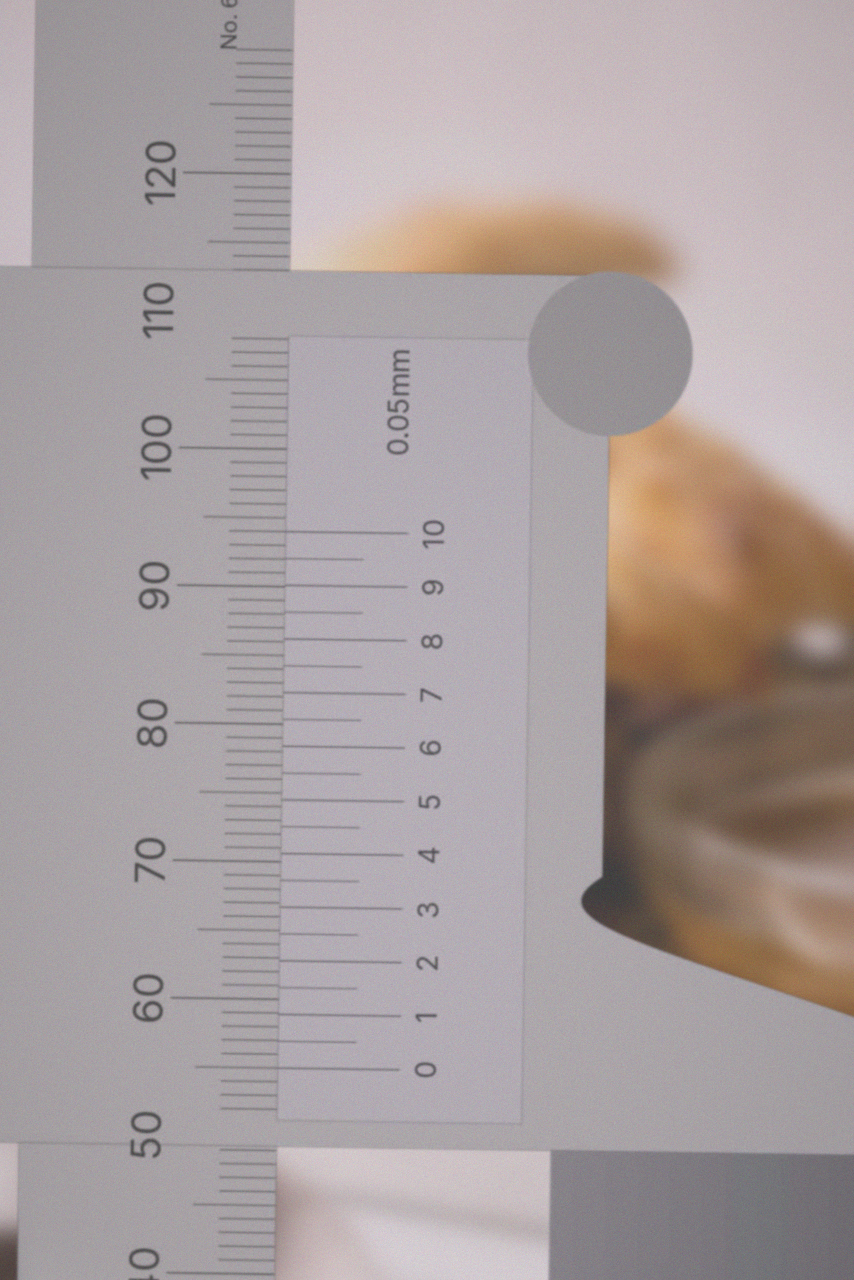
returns value=55.0 unit=mm
